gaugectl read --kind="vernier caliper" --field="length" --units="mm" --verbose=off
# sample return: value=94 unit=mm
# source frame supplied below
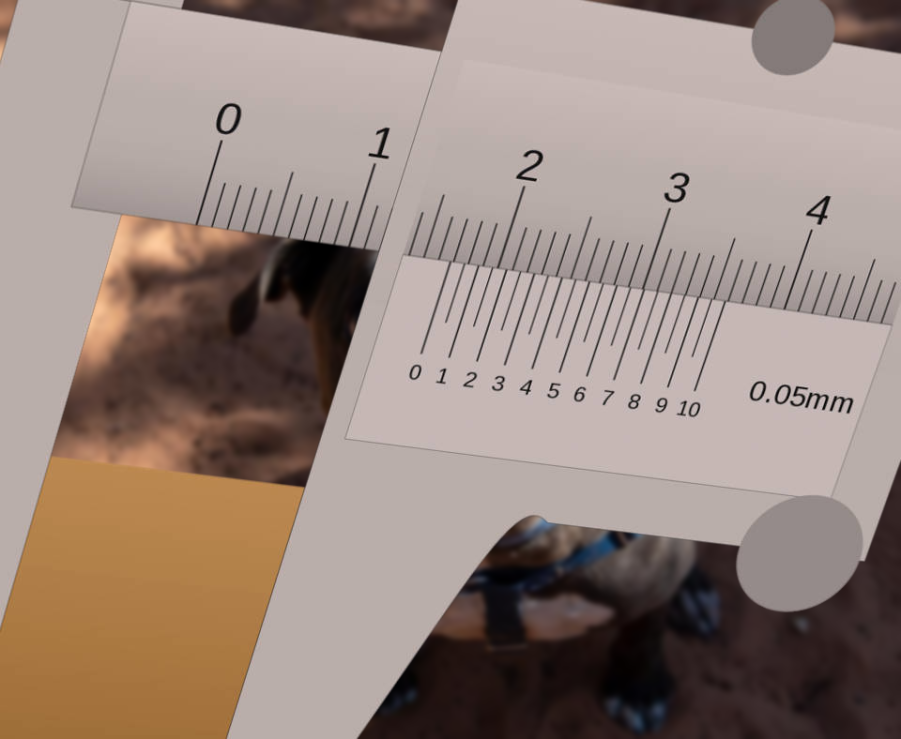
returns value=16.8 unit=mm
